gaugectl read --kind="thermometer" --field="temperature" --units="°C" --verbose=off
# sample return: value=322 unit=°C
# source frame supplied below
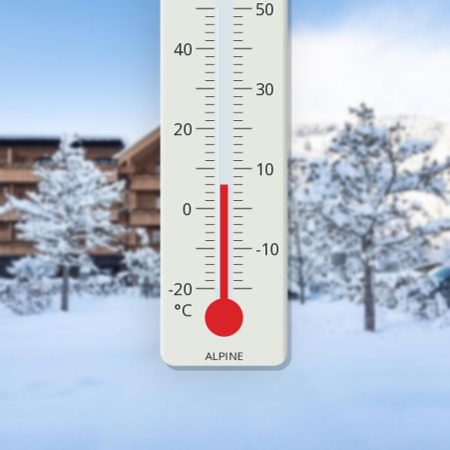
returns value=6 unit=°C
